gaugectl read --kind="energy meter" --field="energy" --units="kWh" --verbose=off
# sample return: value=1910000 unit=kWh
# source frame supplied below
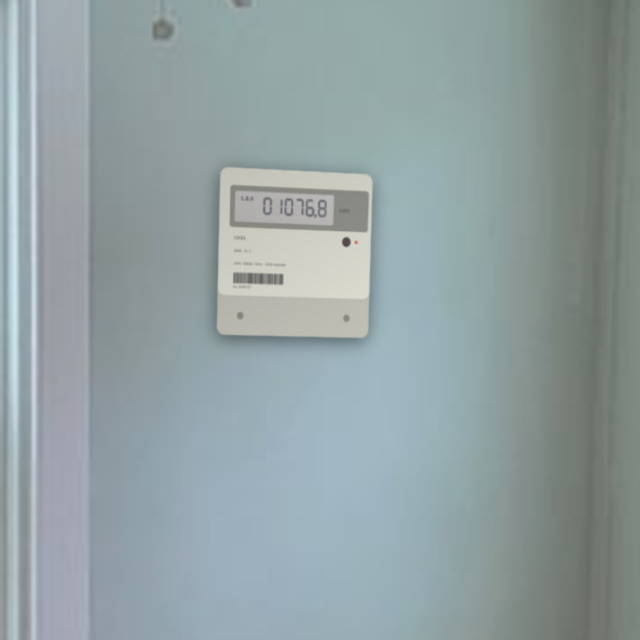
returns value=1076.8 unit=kWh
